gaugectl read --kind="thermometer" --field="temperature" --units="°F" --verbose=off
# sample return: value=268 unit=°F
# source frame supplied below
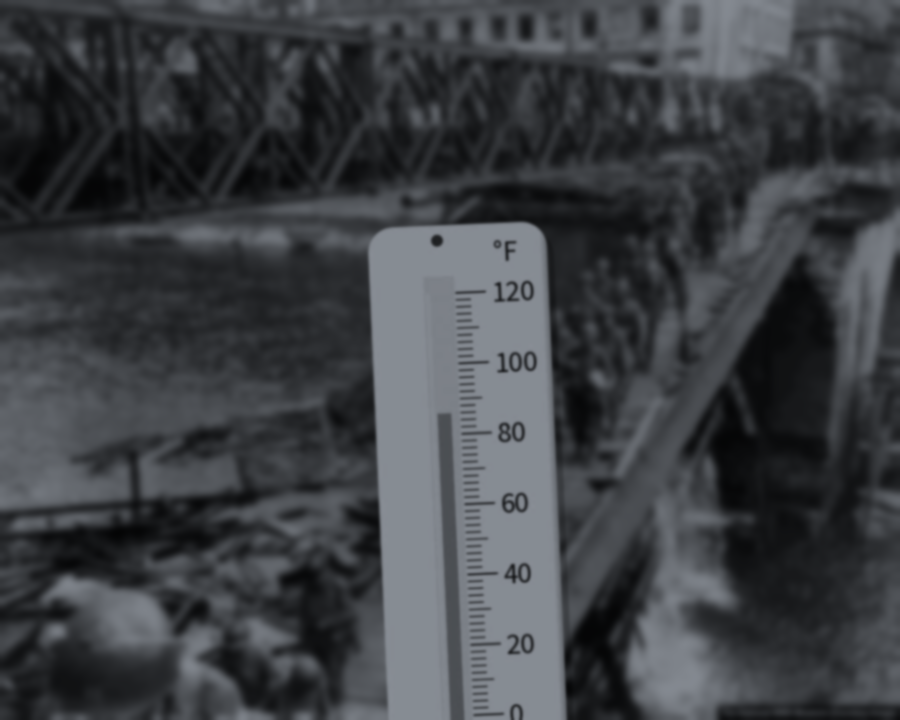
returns value=86 unit=°F
